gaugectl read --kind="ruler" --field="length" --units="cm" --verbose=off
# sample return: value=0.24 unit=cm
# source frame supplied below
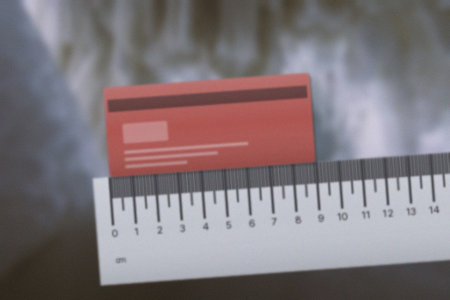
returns value=9 unit=cm
